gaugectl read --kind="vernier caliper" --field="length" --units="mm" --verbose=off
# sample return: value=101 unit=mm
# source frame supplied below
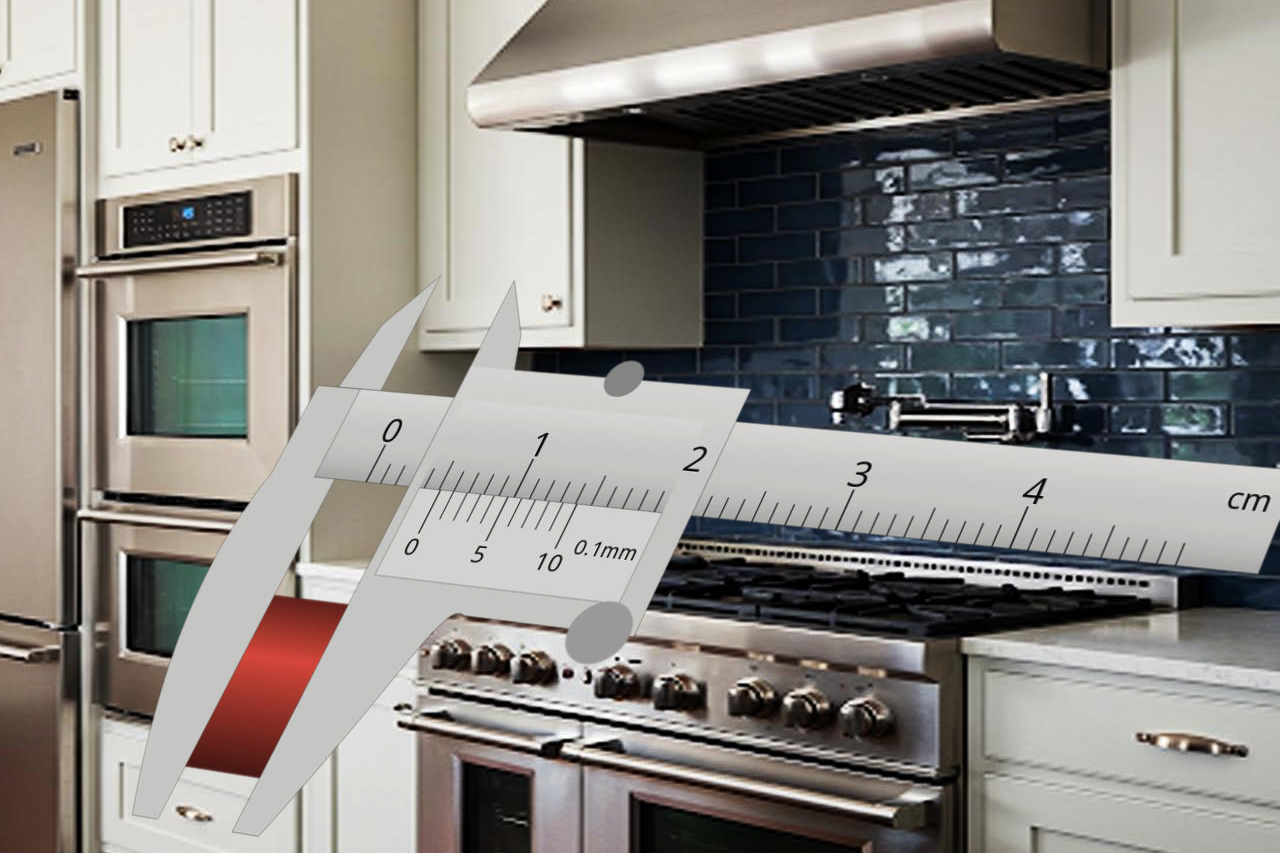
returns value=5.1 unit=mm
